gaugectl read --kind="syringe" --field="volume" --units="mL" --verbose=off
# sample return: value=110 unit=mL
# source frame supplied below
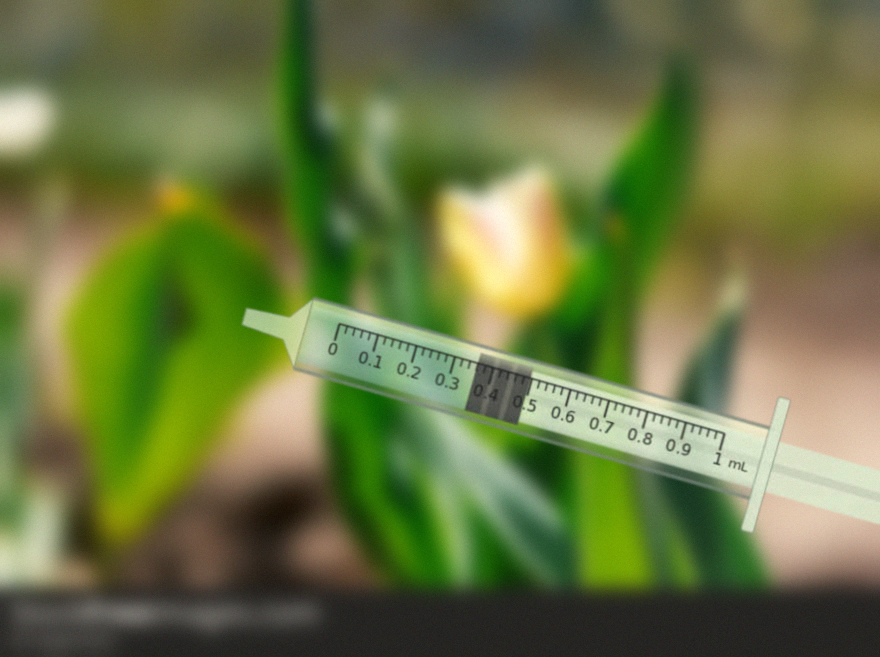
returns value=0.36 unit=mL
